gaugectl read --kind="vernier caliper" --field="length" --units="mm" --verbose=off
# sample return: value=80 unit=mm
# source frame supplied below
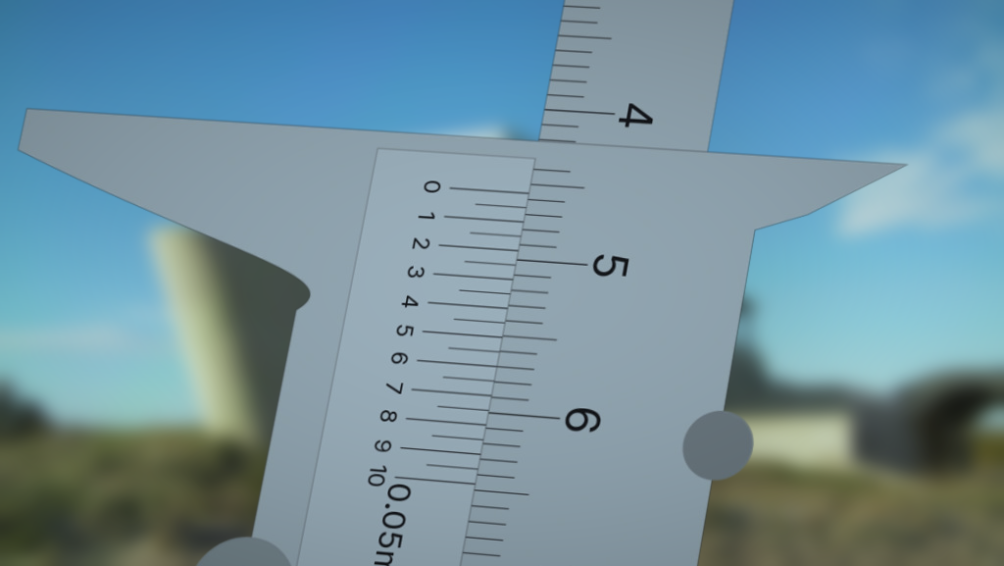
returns value=45.6 unit=mm
